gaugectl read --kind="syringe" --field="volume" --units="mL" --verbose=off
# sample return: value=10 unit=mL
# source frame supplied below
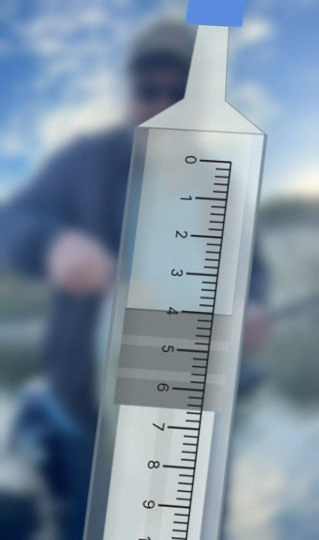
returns value=4 unit=mL
